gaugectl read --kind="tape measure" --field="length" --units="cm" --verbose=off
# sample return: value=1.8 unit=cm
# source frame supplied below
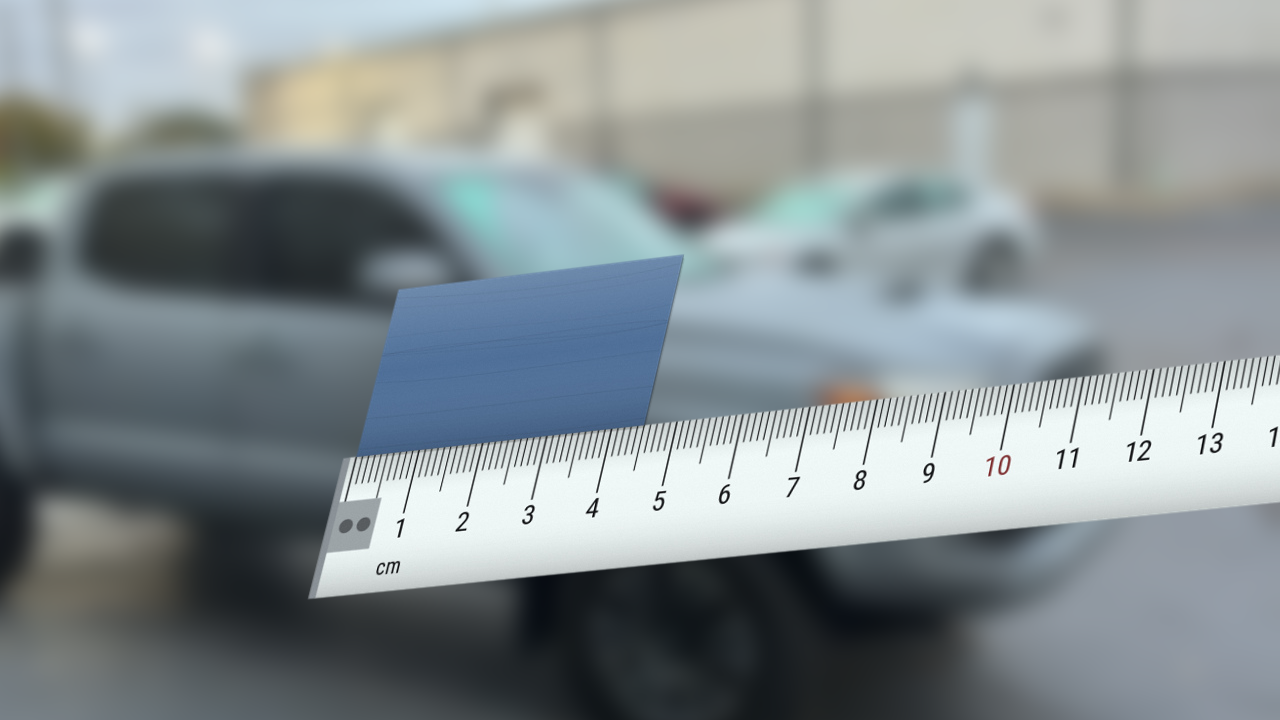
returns value=4.5 unit=cm
